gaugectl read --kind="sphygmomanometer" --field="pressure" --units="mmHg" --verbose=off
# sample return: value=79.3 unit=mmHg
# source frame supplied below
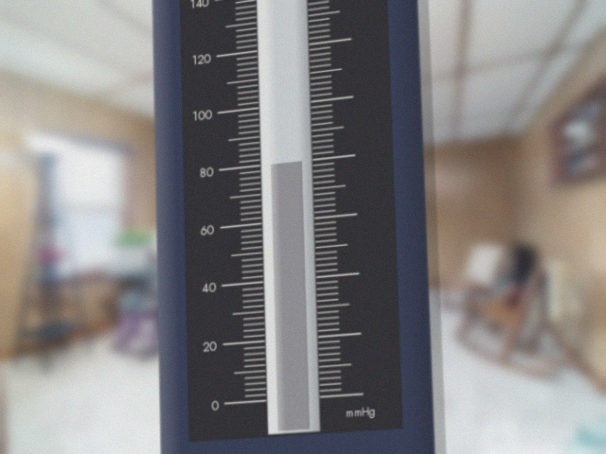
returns value=80 unit=mmHg
